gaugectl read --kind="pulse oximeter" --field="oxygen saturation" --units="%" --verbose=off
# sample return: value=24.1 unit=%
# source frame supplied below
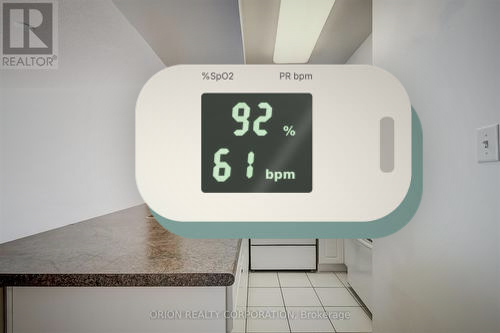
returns value=92 unit=%
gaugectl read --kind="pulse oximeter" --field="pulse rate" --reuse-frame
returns value=61 unit=bpm
